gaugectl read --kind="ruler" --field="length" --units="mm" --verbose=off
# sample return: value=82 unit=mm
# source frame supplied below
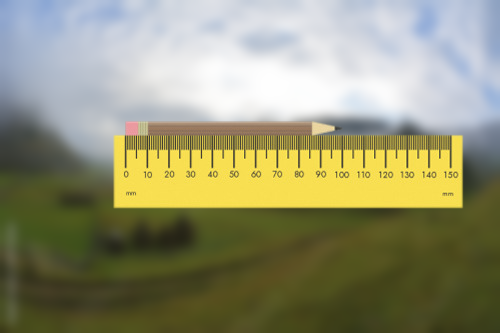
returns value=100 unit=mm
